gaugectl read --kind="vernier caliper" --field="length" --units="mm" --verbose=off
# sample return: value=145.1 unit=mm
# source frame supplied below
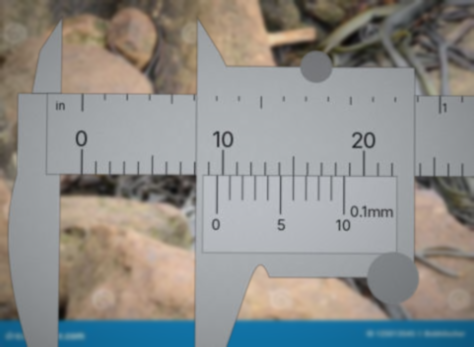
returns value=9.6 unit=mm
